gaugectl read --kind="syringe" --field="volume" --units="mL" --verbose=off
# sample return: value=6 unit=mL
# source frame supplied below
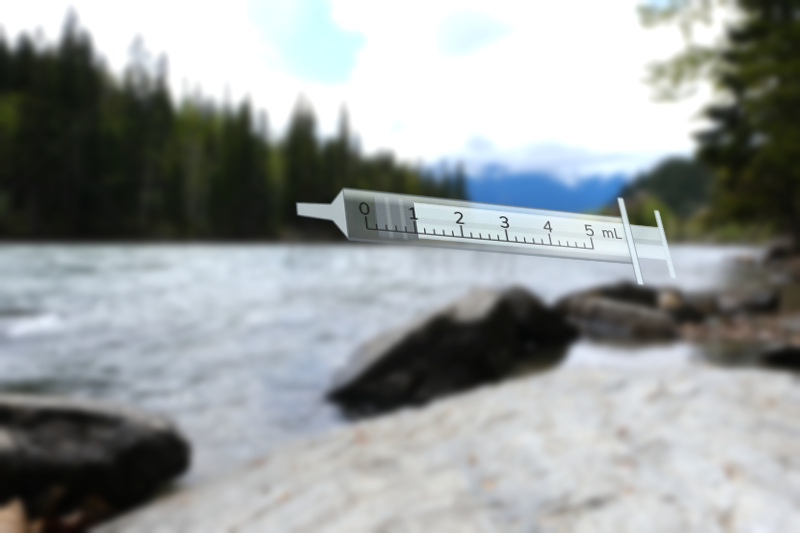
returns value=0.2 unit=mL
